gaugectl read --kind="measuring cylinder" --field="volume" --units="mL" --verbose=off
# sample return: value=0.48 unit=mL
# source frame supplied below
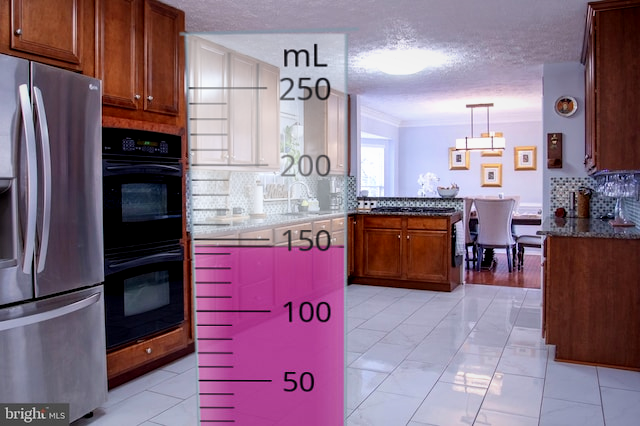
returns value=145 unit=mL
